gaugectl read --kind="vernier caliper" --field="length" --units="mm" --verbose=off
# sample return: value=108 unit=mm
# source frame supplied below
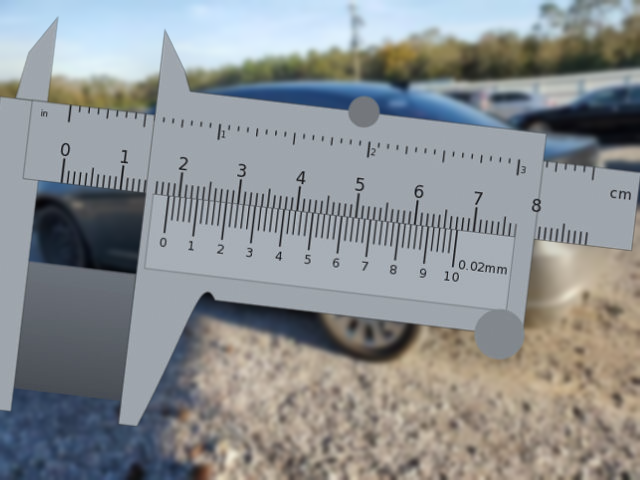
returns value=18.2 unit=mm
